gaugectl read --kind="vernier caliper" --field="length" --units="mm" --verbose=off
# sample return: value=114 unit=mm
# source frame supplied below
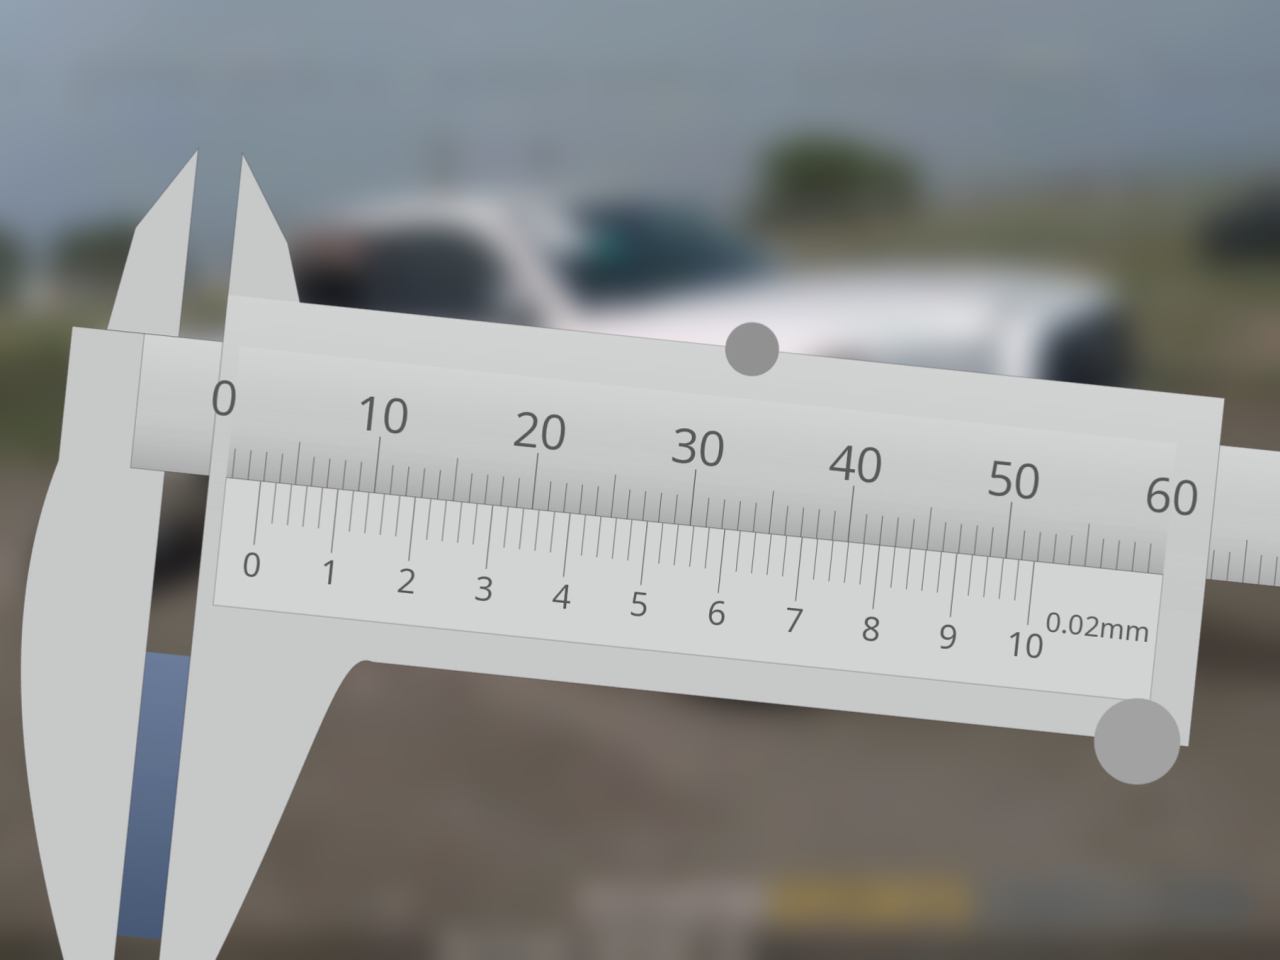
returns value=2.8 unit=mm
